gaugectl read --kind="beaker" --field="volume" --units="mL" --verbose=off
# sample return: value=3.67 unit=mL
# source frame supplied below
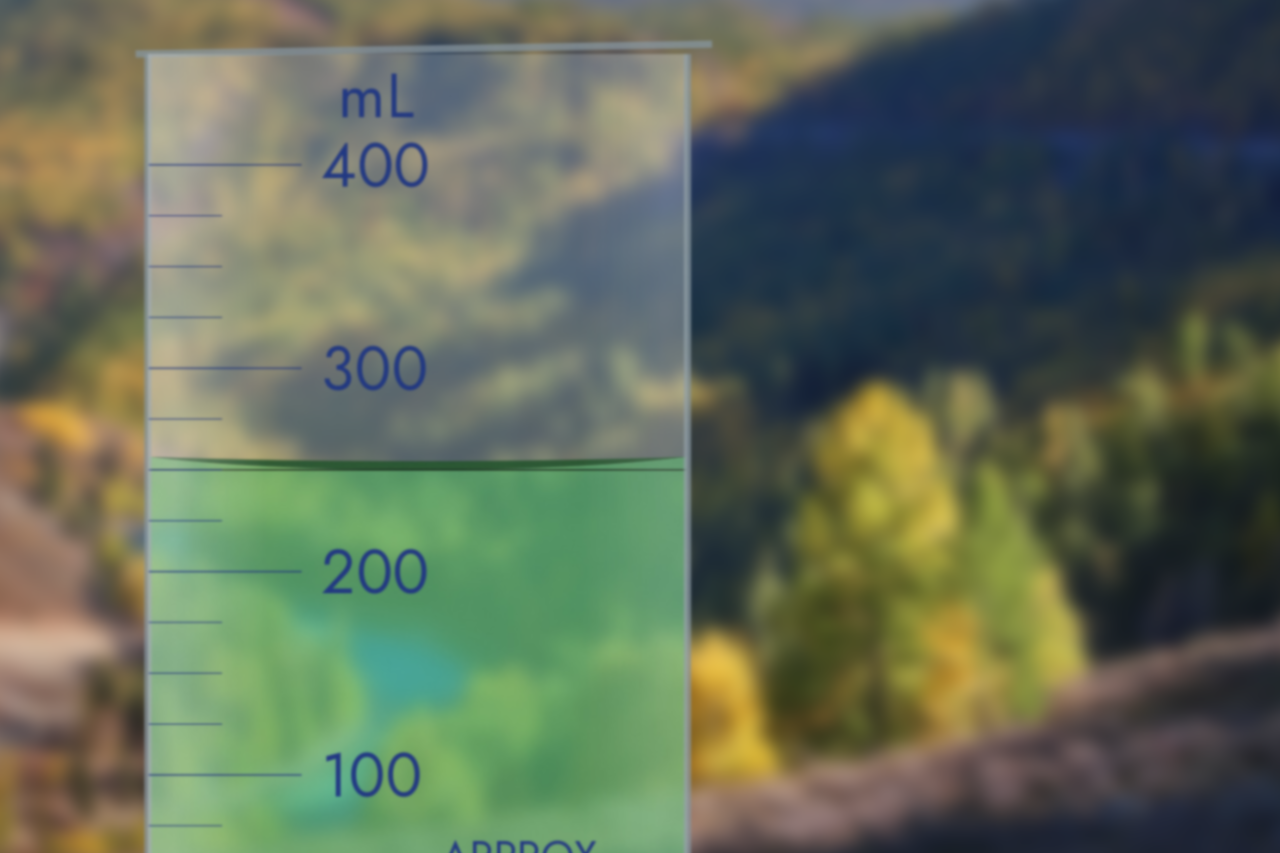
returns value=250 unit=mL
